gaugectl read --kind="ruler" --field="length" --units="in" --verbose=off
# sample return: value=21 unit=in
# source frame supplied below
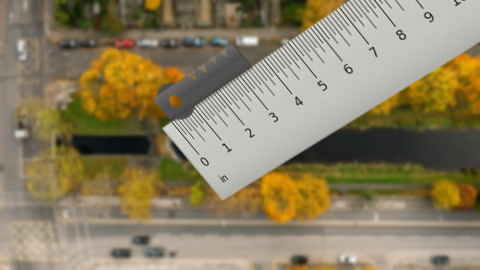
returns value=3.5 unit=in
